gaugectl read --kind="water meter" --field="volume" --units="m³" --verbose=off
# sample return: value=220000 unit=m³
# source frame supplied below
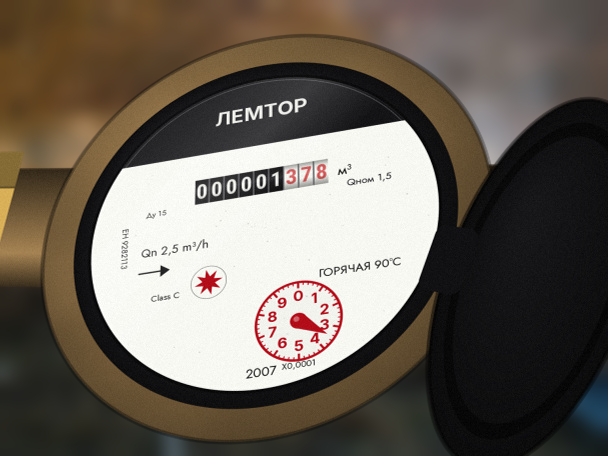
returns value=1.3783 unit=m³
